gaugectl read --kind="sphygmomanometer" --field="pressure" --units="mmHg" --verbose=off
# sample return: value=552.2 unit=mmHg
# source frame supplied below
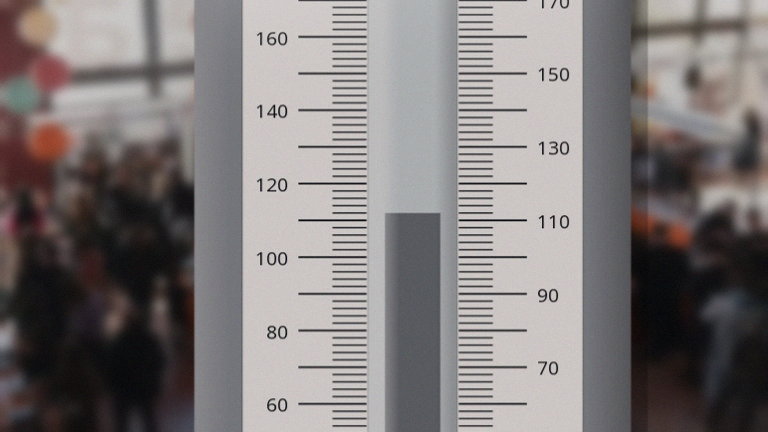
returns value=112 unit=mmHg
